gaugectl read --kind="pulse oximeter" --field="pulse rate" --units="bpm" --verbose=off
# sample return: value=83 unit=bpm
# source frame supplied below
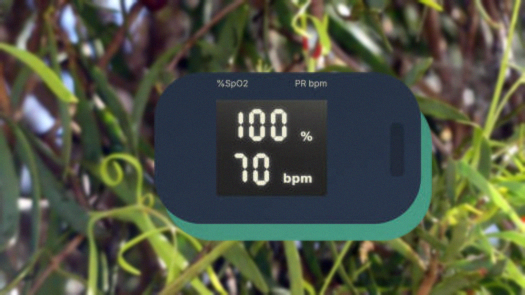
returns value=70 unit=bpm
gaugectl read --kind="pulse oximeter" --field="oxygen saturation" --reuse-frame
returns value=100 unit=%
